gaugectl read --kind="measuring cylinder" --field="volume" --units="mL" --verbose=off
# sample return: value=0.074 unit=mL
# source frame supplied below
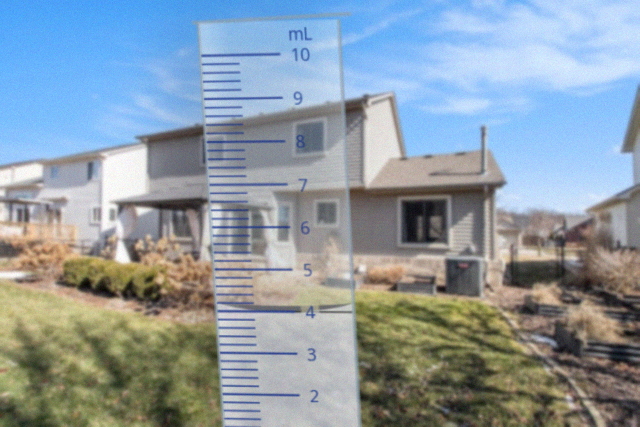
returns value=4 unit=mL
